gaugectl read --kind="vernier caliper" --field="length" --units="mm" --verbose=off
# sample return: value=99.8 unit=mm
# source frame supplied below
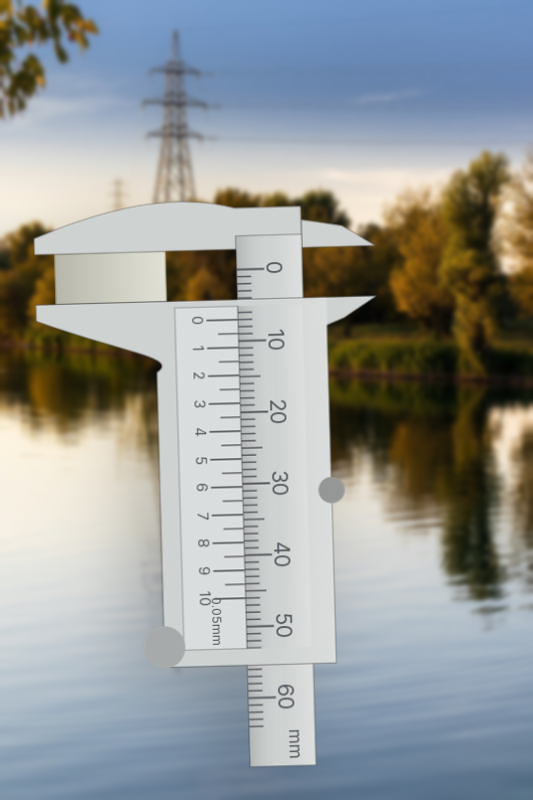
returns value=7.0 unit=mm
